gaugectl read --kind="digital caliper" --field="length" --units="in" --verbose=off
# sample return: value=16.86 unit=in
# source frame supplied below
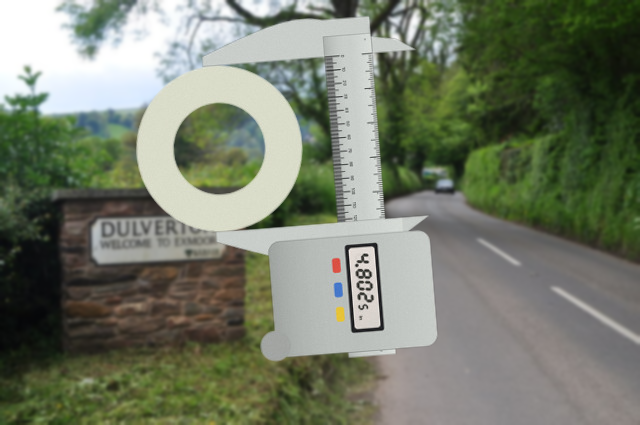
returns value=4.8025 unit=in
